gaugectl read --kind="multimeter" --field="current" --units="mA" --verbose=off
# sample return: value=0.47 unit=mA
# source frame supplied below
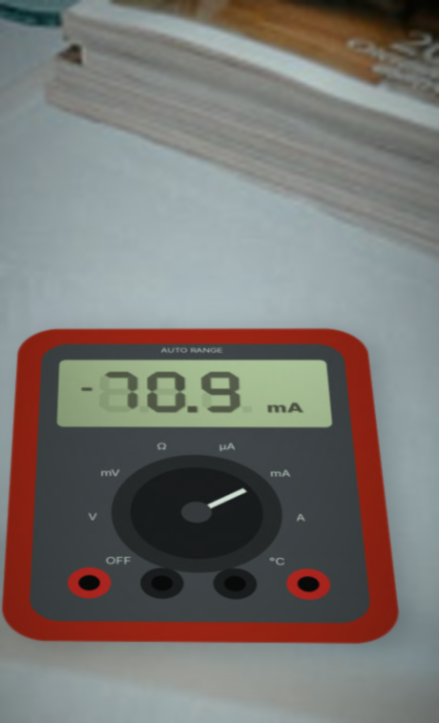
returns value=-70.9 unit=mA
